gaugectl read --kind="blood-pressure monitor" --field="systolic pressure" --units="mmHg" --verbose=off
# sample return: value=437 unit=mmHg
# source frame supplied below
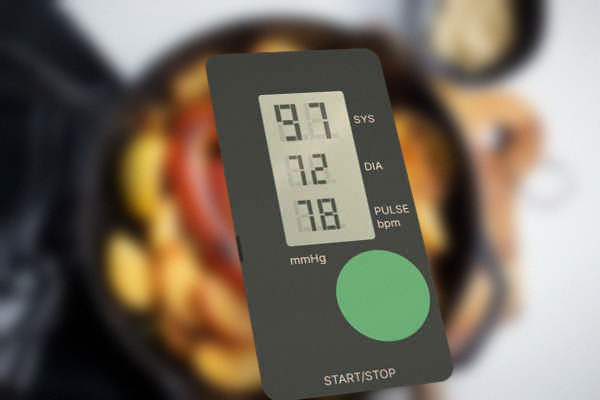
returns value=97 unit=mmHg
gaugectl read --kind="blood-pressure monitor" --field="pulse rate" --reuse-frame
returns value=78 unit=bpm
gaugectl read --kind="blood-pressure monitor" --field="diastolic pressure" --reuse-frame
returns value=72 unit=mmHg
